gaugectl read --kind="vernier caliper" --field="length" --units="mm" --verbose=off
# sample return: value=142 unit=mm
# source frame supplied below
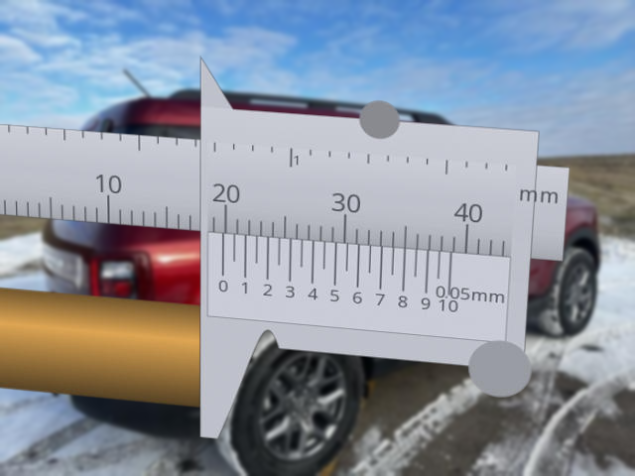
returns value=19.8 unit=mm
